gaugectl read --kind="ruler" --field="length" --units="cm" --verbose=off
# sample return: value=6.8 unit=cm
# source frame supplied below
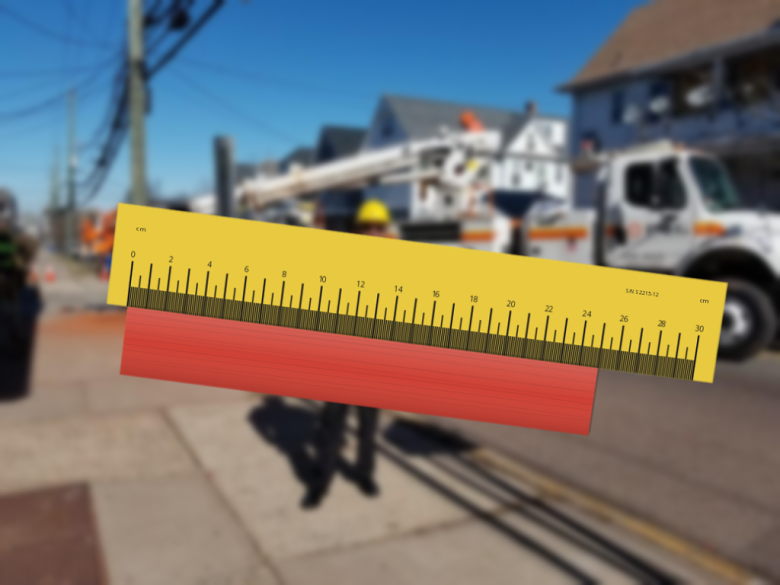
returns value=25 unit=cm
